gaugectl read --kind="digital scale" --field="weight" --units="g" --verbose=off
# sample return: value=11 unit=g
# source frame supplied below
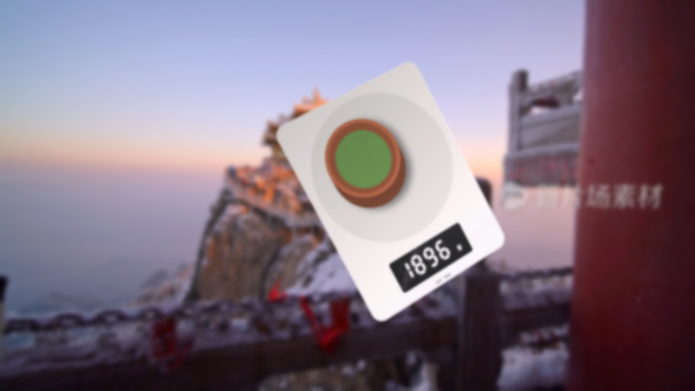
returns value=1896 unit=g
